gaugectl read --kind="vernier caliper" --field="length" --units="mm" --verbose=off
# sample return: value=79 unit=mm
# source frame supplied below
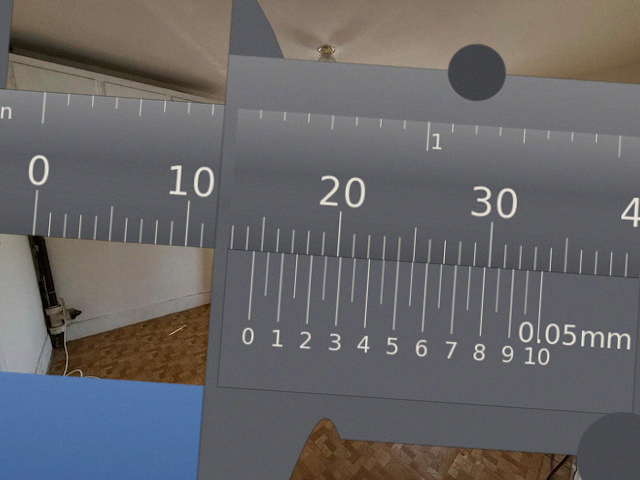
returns value=14.5 unit=mm
